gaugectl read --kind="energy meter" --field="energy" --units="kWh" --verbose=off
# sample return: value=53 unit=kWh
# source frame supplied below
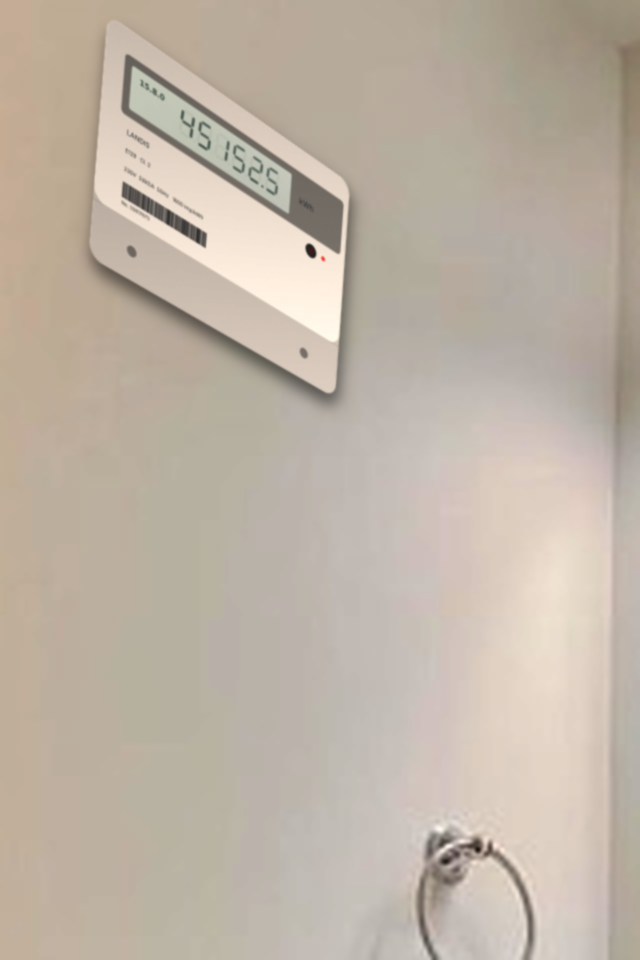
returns value=45152.5 unit=kWh
